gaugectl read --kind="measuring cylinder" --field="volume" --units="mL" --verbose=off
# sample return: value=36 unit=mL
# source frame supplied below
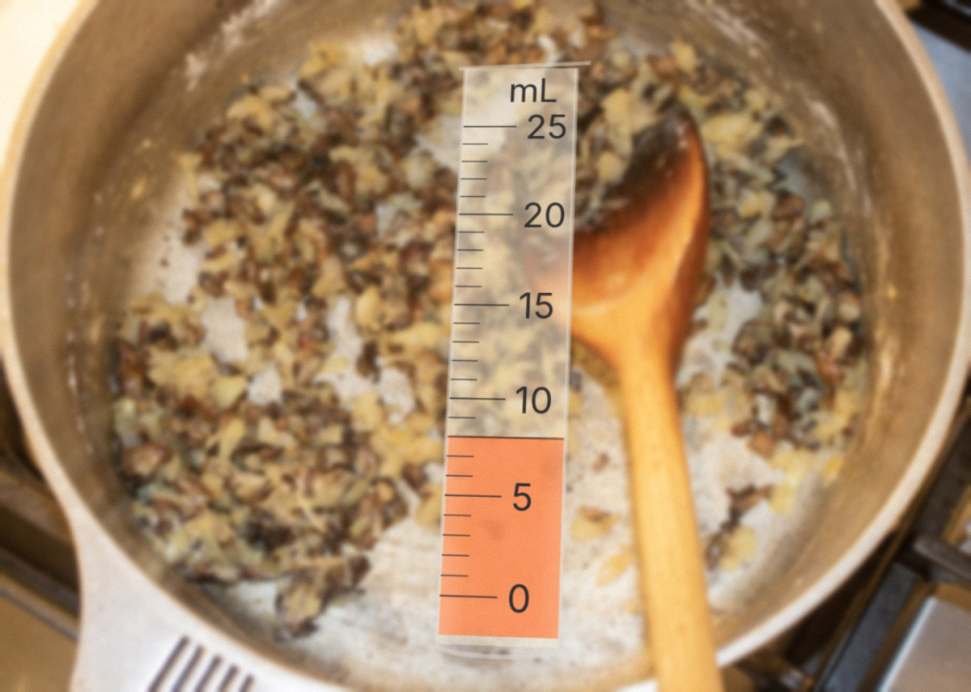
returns value=8 unit=mL
